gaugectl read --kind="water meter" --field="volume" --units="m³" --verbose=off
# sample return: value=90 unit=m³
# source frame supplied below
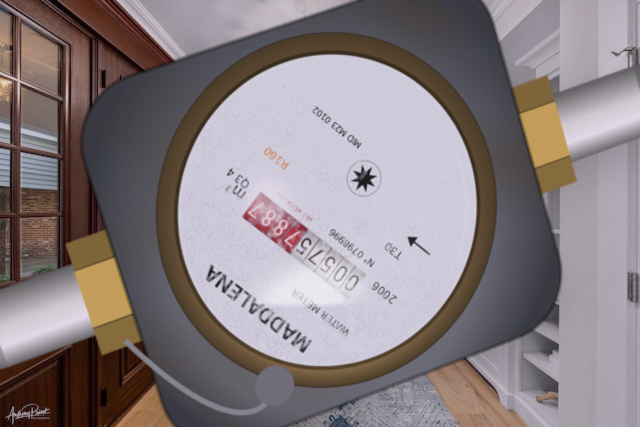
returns value=575.7887 unit=m³
